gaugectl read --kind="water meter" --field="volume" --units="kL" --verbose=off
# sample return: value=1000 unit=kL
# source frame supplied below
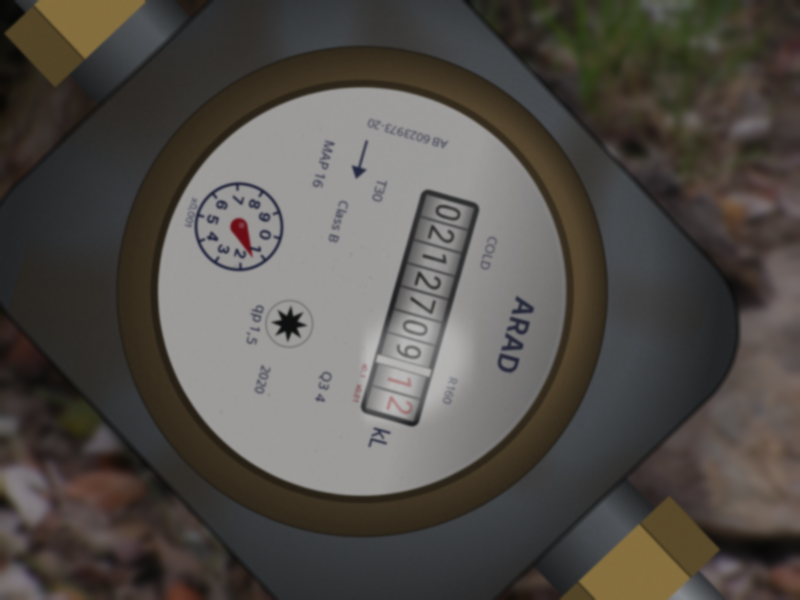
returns value=212709.121 unit=kL
